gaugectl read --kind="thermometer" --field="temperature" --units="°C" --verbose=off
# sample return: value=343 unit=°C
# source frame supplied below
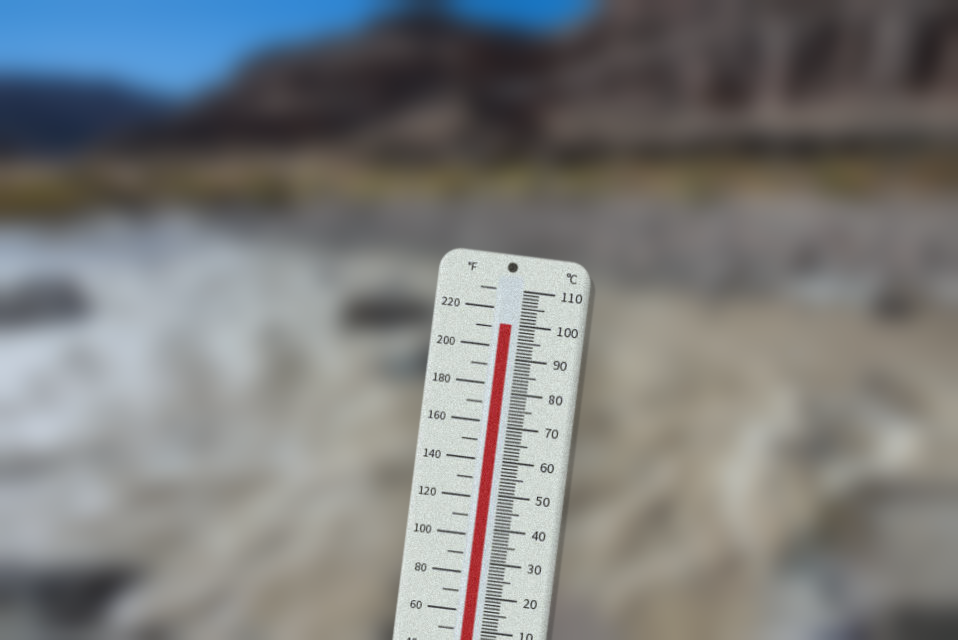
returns value=100 unit=°C
